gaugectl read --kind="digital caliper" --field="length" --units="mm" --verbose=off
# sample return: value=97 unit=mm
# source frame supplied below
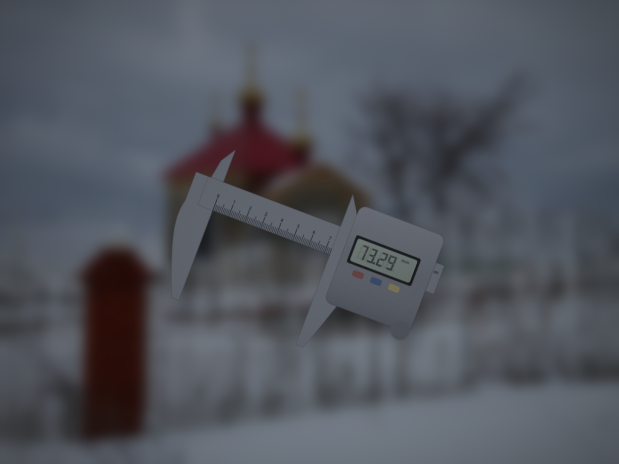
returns value=73.29 unit=mm
